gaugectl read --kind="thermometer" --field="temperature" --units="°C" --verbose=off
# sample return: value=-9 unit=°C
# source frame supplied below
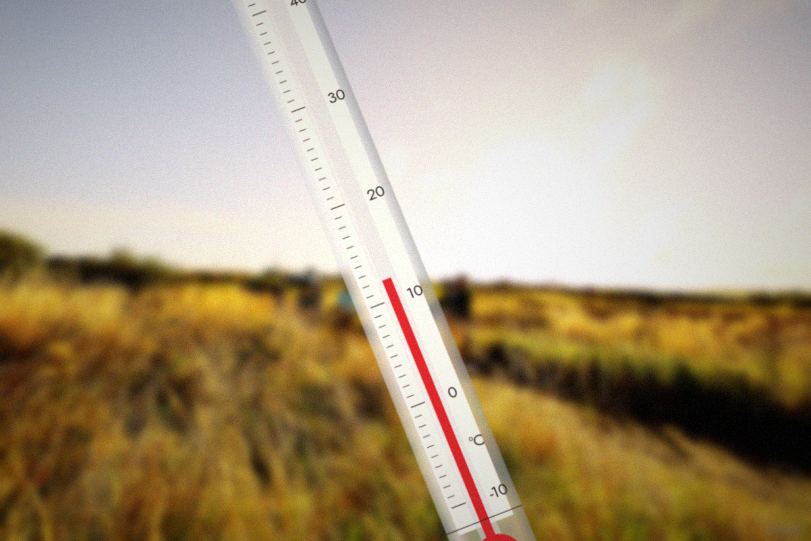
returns value=12 unit=°C
